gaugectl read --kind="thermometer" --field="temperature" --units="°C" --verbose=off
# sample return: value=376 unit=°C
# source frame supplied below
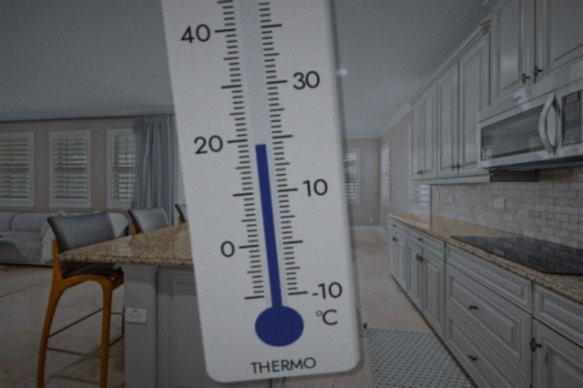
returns value=19 unit=°C
